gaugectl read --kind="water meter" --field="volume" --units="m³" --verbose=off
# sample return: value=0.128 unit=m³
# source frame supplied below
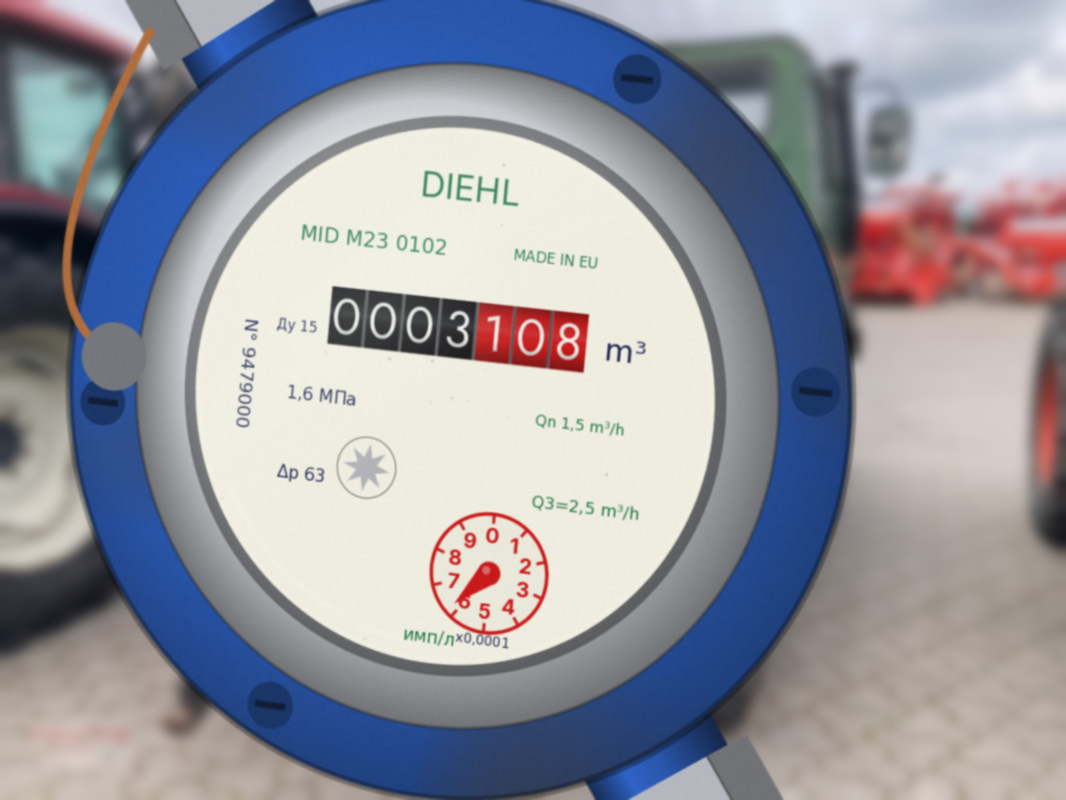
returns value=3.1086 unit=m³
